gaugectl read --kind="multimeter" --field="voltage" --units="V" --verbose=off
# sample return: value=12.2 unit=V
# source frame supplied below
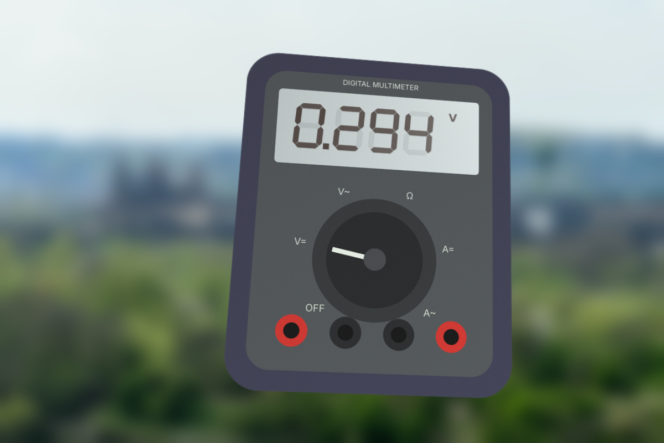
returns value=0.294 unit=V
